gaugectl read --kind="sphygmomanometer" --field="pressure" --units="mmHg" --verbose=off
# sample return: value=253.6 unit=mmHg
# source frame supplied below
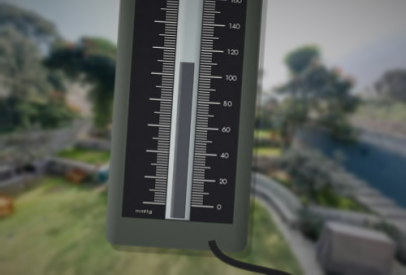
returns value=110 unit=mmHg
